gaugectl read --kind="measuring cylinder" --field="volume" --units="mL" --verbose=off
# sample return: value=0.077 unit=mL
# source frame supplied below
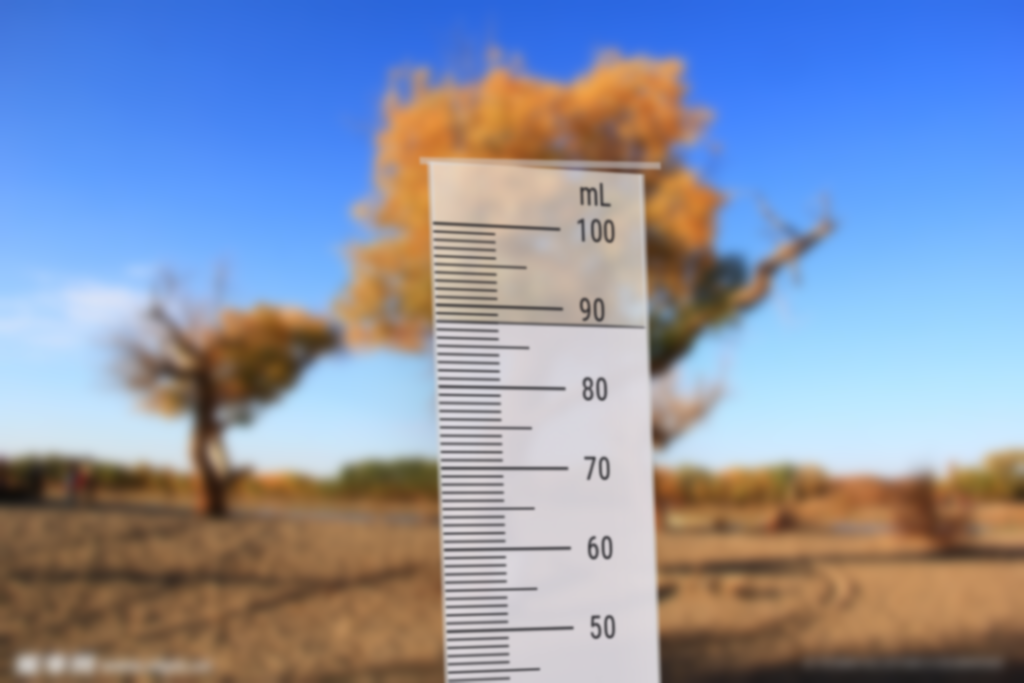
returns value=88 unit=mL
